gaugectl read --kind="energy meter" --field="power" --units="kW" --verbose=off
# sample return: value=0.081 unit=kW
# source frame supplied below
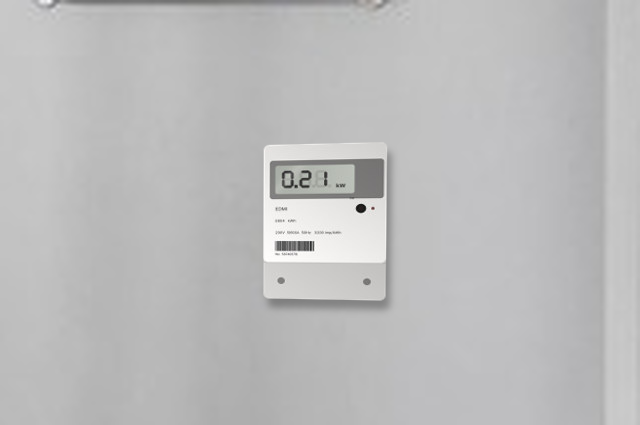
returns value=0.21 unit=kW
